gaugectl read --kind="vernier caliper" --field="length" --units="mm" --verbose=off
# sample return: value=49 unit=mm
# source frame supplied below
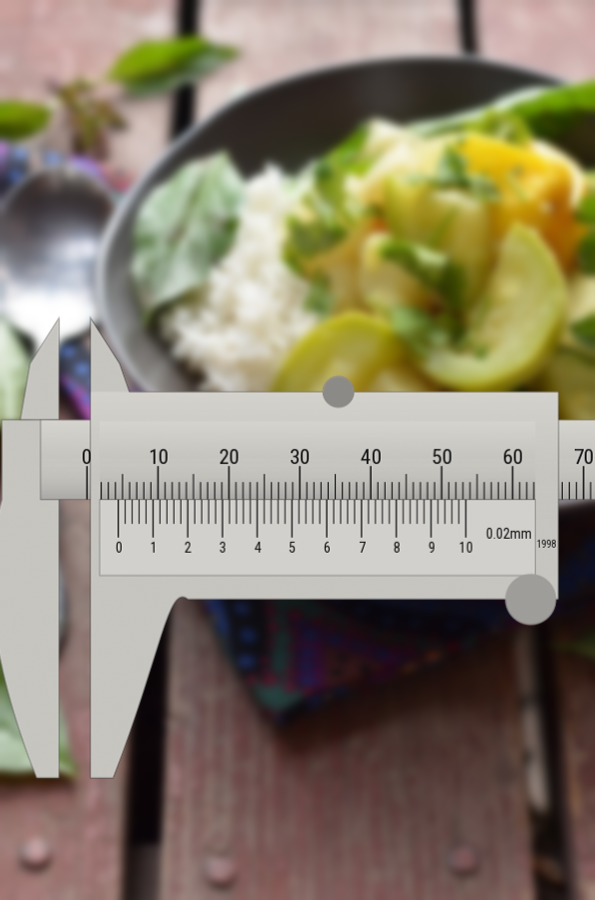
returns value=4.4 unit=mm
